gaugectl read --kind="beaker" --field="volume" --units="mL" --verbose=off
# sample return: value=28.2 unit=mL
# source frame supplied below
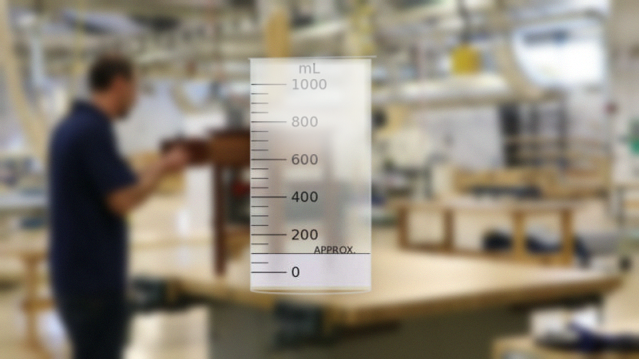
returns value=100 unit=mL
